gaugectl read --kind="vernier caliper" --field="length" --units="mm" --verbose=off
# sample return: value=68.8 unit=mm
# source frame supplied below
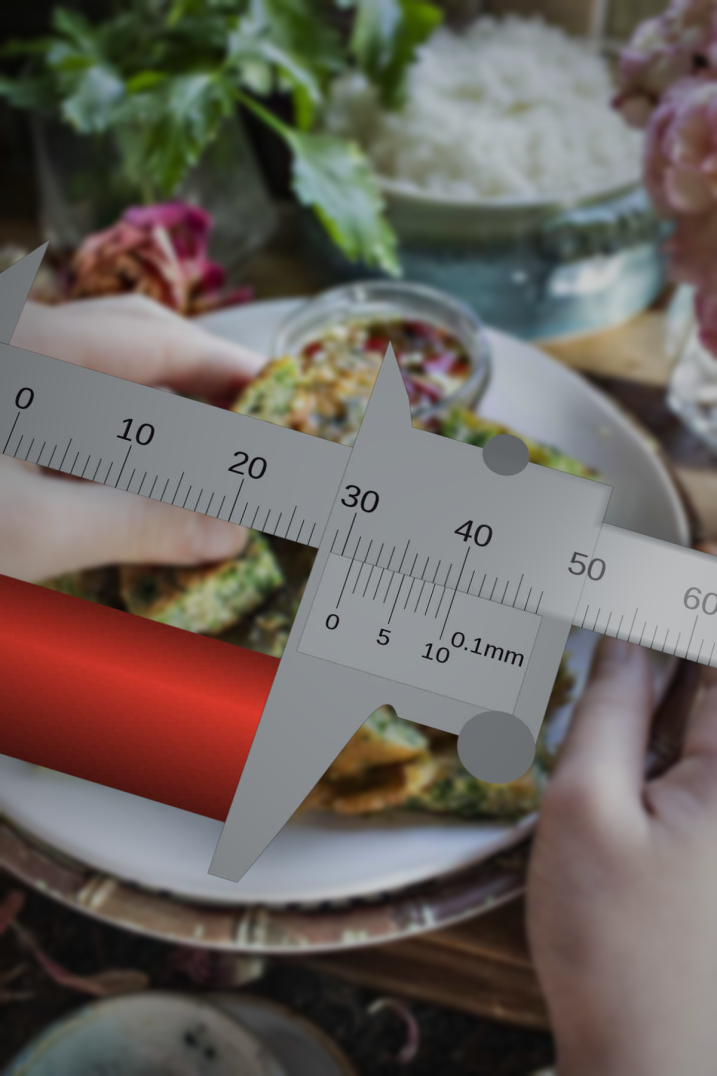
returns value=31.0 unit=mm
